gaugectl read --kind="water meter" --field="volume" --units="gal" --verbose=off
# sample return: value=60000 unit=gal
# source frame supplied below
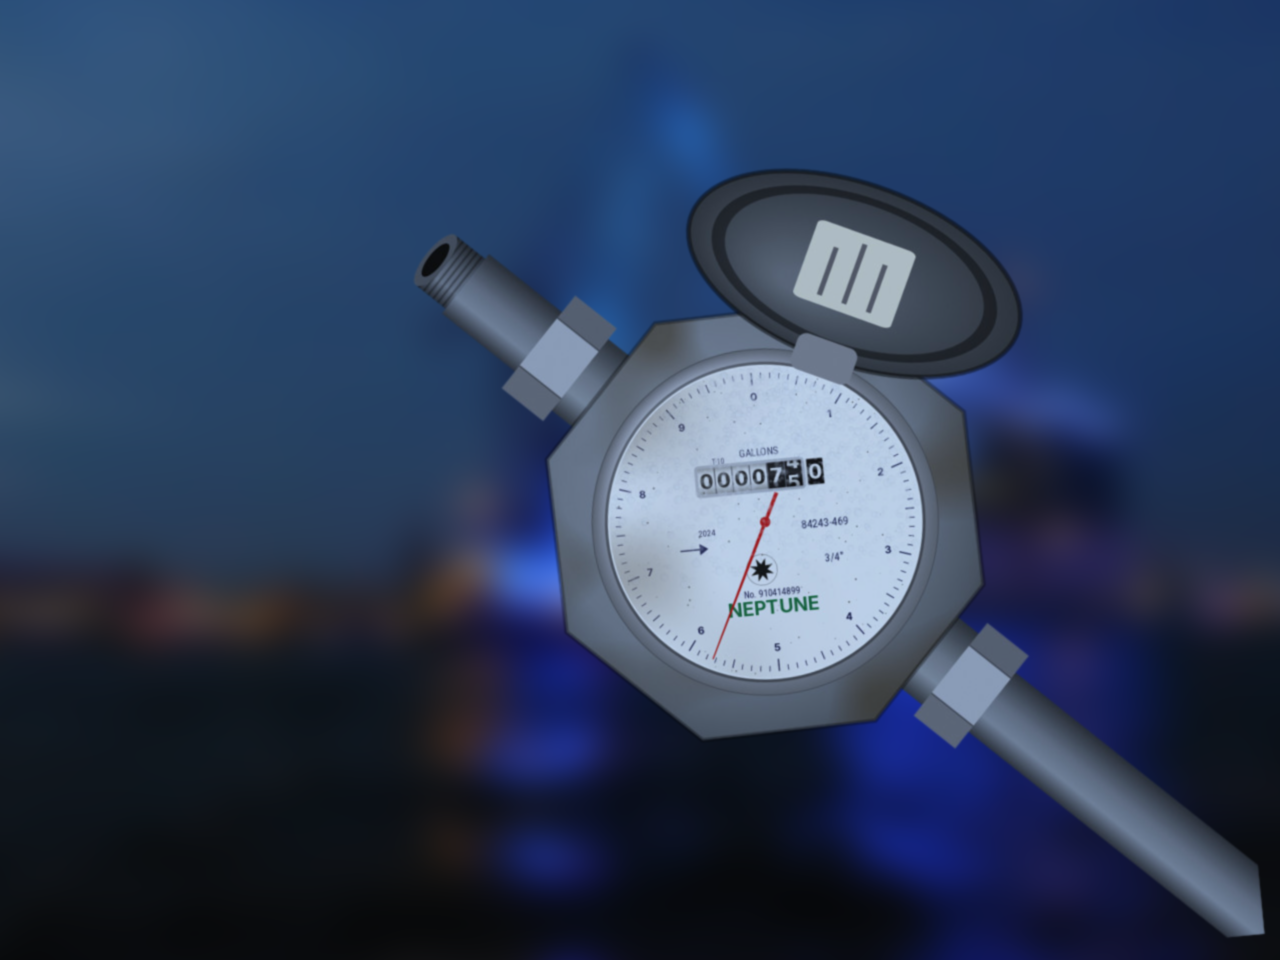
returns value=745.7 unit=gal
